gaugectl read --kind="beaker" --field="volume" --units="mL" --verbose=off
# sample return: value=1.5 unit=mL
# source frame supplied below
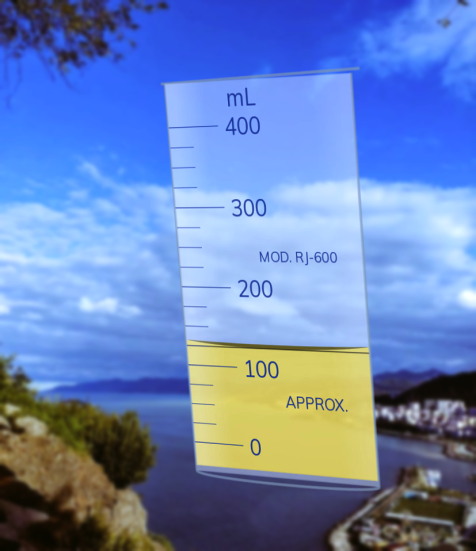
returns value=125 unit=mL
